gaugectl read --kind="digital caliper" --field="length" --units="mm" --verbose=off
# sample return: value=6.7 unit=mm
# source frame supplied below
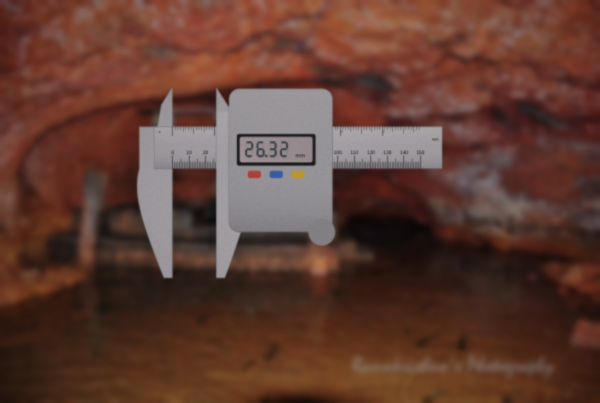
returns value=26.32 unit=mm
